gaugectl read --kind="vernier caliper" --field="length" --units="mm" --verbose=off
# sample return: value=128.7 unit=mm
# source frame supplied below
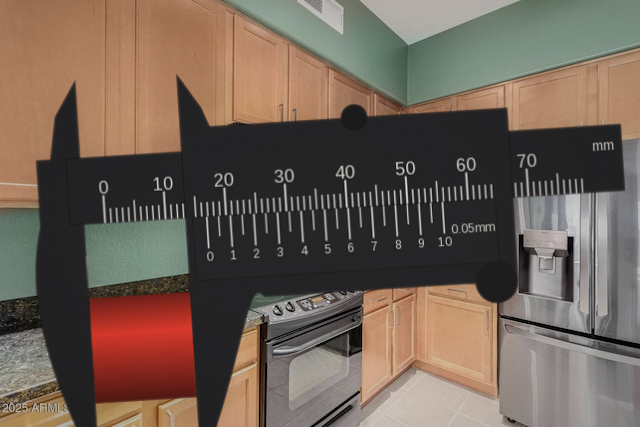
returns value=16.8 unit=mm
